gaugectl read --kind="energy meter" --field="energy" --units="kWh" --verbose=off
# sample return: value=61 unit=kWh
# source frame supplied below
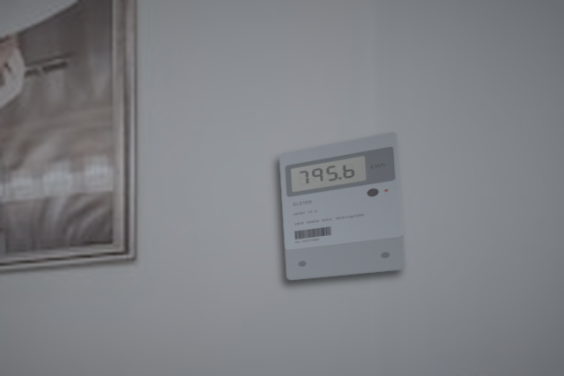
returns value=795.6 unit=kWh
